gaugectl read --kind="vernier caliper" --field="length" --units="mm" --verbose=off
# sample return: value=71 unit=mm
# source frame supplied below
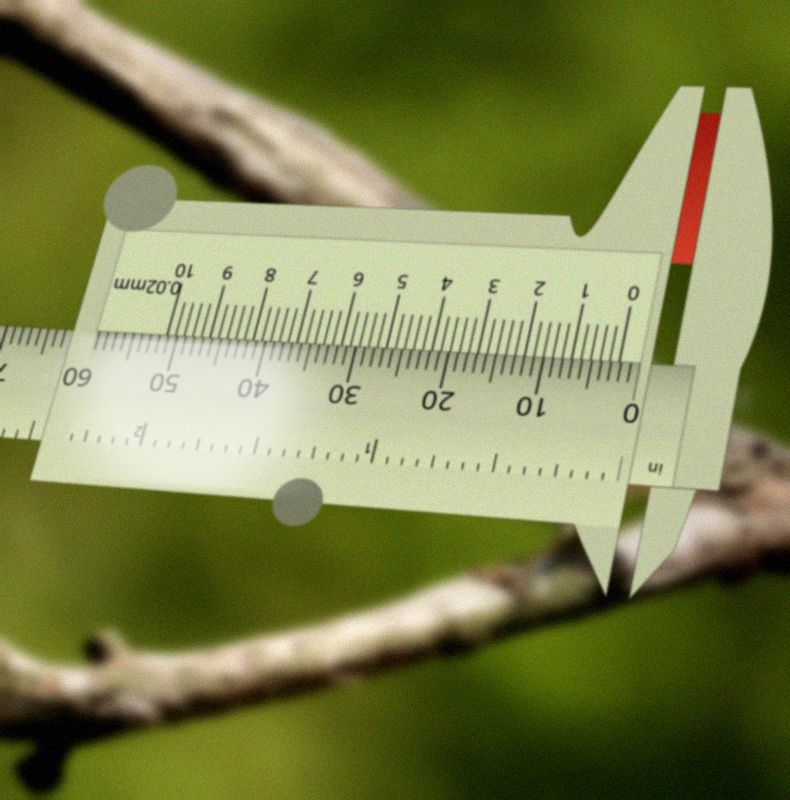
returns value=2.2 unit=mm
